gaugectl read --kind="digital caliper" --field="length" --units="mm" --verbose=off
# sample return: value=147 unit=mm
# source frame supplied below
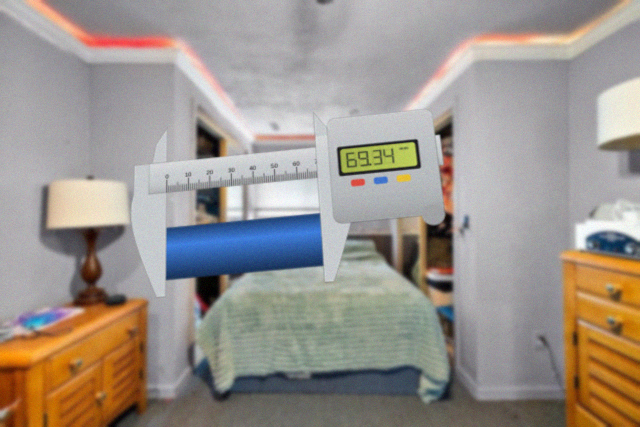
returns value=69.34 unit=mm
